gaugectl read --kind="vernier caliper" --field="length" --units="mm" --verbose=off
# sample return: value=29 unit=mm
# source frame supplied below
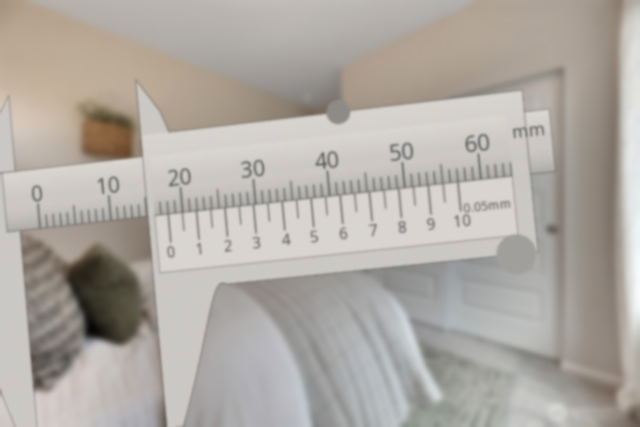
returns value=18.0 unit=mm
